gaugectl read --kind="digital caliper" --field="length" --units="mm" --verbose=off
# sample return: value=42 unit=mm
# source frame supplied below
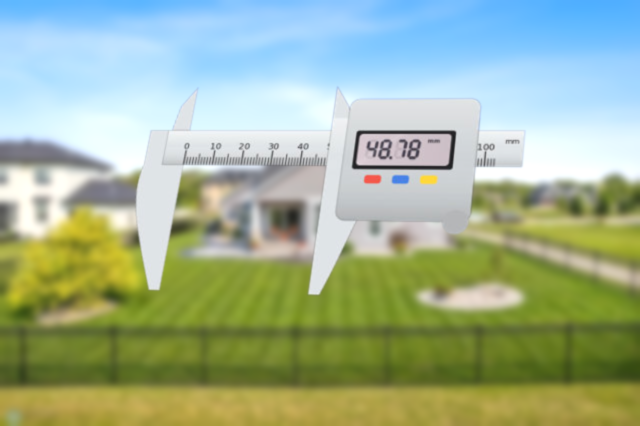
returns value=48.78 unit=mm
